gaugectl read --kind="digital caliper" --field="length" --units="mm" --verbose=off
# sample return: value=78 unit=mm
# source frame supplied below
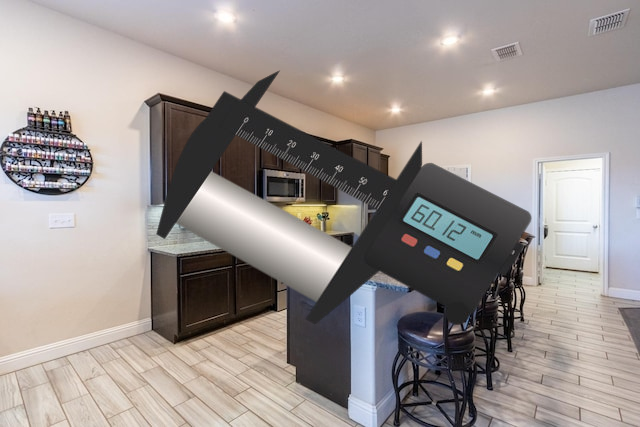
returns value=60.12 unit=mm
